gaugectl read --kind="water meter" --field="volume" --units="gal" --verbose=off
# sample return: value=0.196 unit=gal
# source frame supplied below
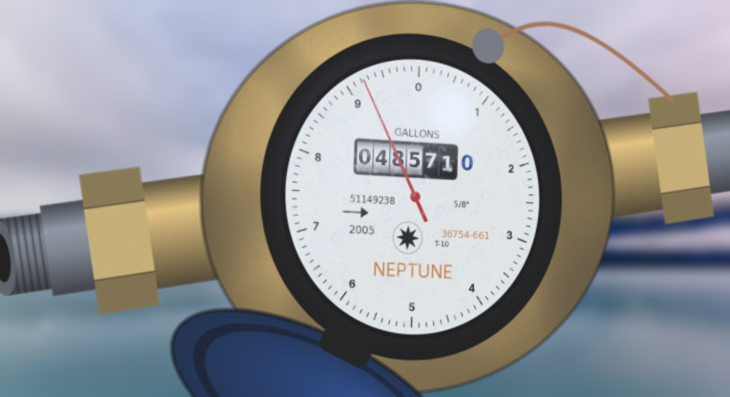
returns value=485709.2 unit=gal
